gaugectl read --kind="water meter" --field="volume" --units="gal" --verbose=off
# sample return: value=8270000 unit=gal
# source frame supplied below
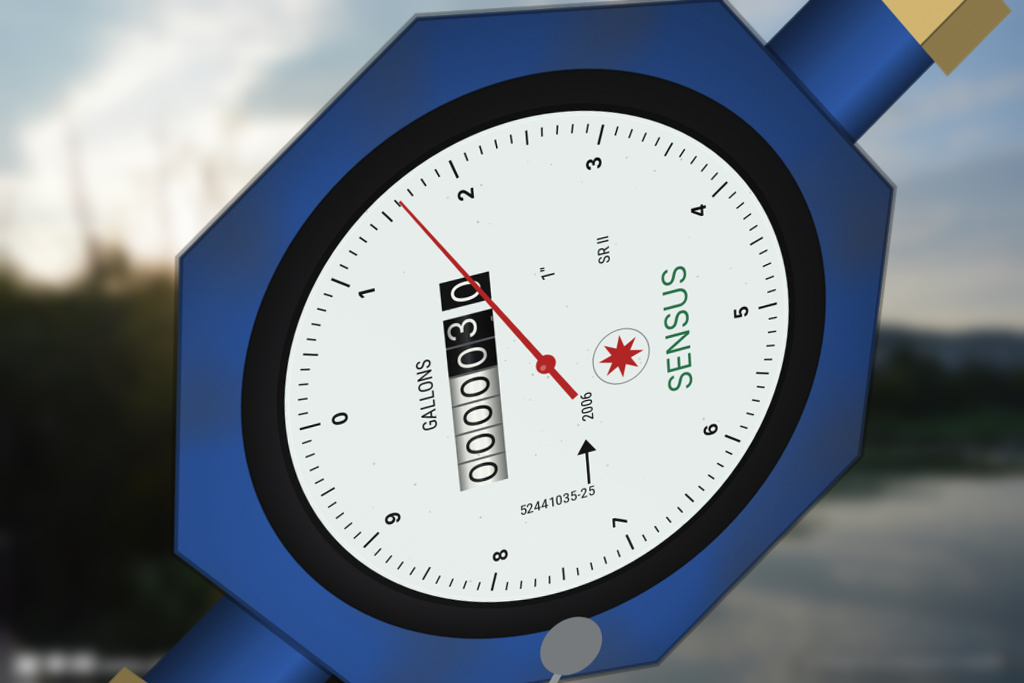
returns value=31.6 unit=gal
